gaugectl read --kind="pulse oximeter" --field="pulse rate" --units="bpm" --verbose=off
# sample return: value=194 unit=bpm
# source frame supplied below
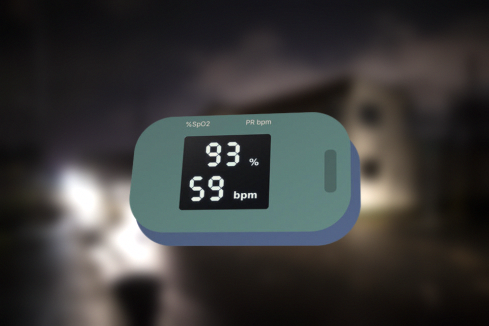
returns value=59 unit=bpm
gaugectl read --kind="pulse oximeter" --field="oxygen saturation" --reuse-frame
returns value=93 unit=%
